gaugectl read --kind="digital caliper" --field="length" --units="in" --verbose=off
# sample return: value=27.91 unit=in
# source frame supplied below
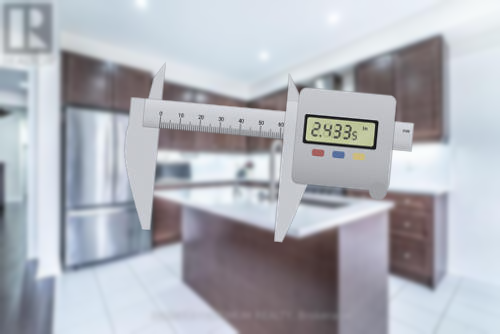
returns value=2.4335 unit=in
